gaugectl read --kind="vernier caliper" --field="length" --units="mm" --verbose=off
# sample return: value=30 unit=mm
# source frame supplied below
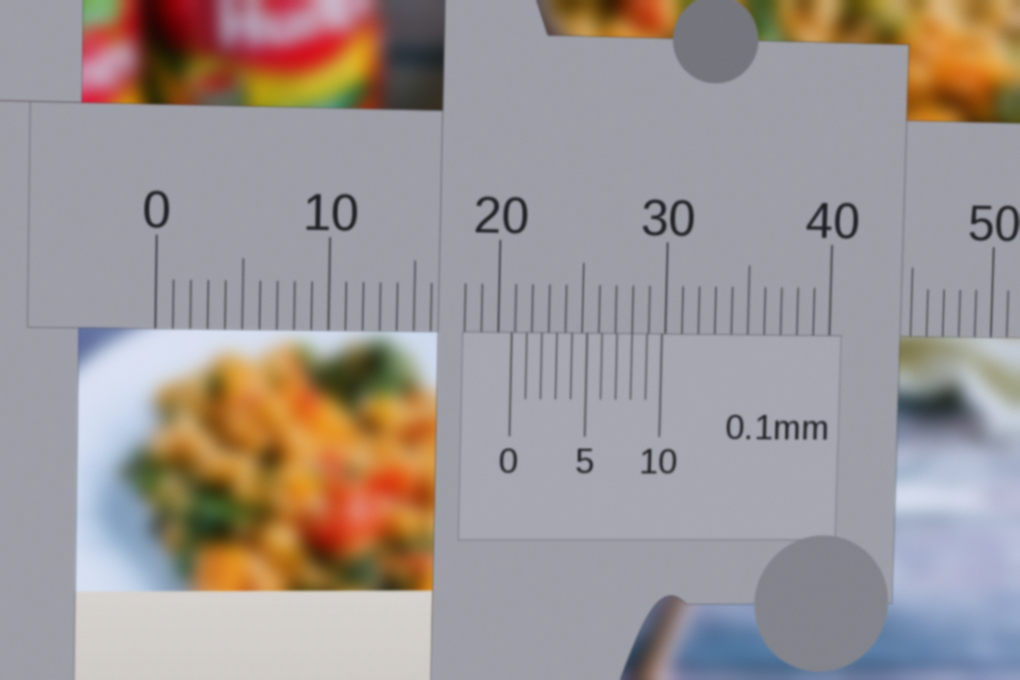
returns value=20.8 unit=mm
